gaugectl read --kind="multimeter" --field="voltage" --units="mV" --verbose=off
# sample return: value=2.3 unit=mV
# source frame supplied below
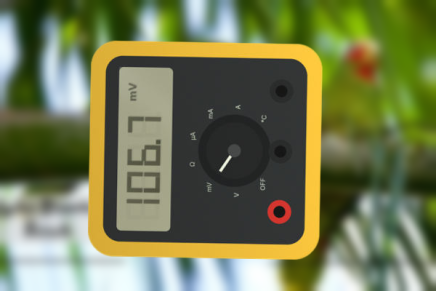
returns value=106.7 unit=mV
